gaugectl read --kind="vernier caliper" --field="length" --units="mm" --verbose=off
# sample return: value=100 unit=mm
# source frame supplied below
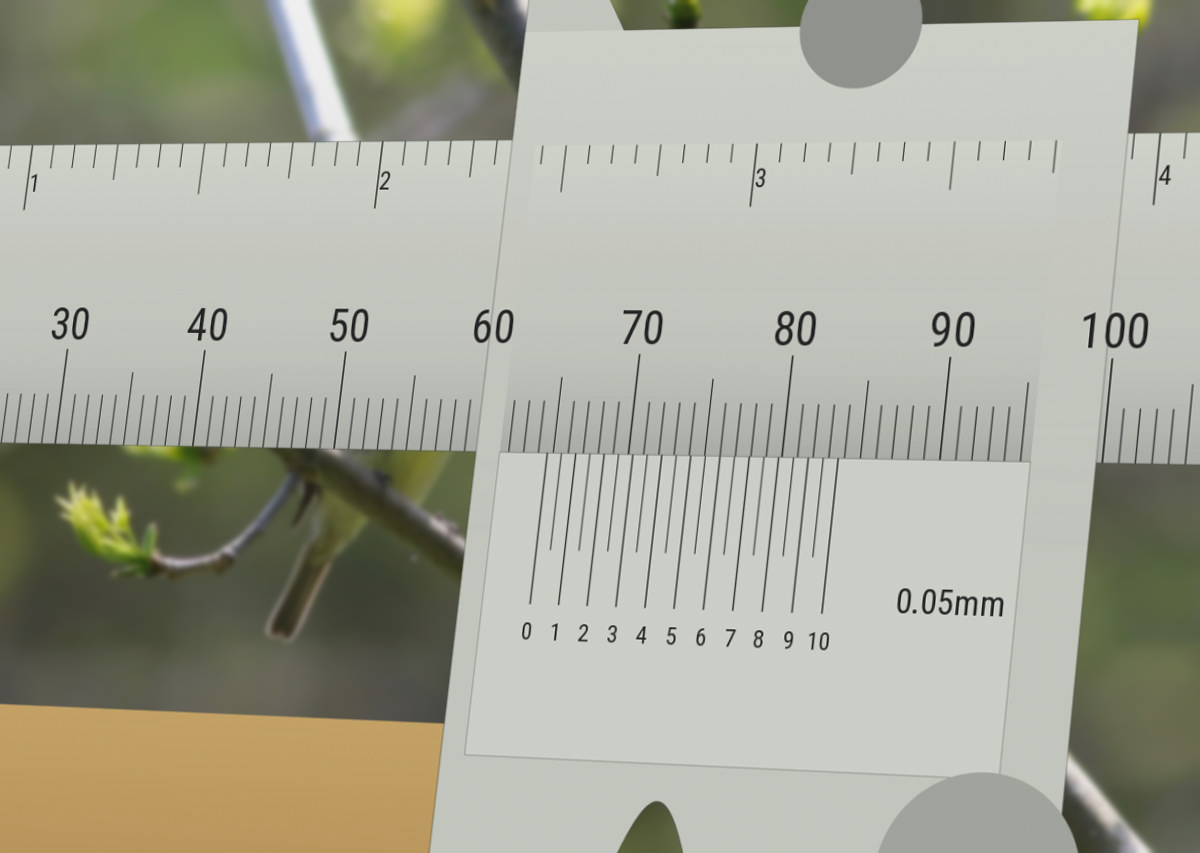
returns value=64.6 unit=mm
